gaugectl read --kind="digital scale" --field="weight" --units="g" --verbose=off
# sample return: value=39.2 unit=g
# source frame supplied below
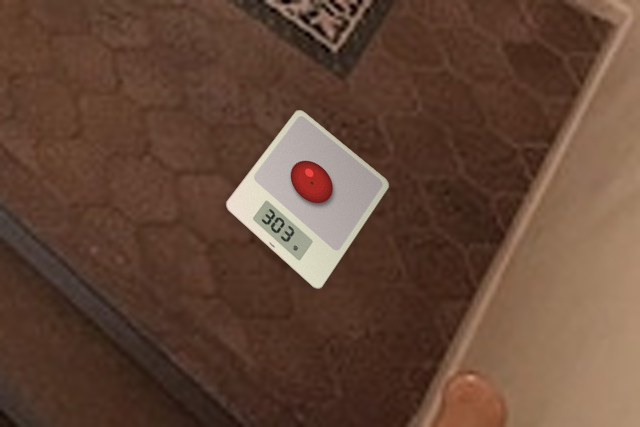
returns value=303 unit=g
